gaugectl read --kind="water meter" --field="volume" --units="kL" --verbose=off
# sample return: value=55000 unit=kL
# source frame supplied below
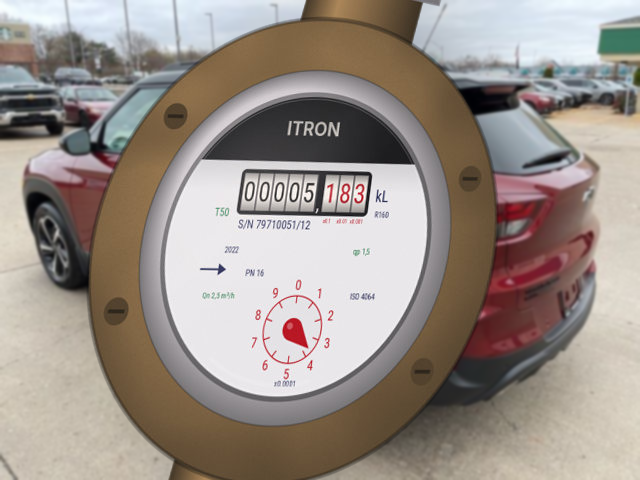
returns value=5.1833 unit=kL
